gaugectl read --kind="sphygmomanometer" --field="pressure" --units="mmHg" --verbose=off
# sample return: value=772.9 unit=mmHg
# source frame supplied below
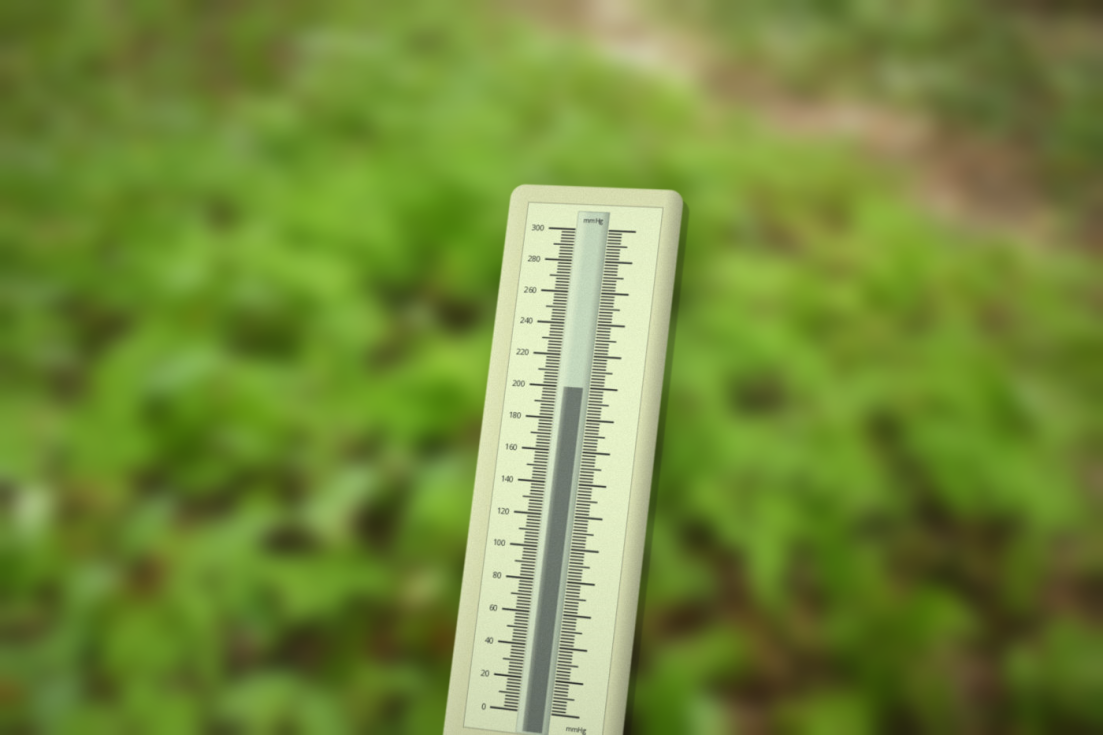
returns value=200 unit=mmHg
